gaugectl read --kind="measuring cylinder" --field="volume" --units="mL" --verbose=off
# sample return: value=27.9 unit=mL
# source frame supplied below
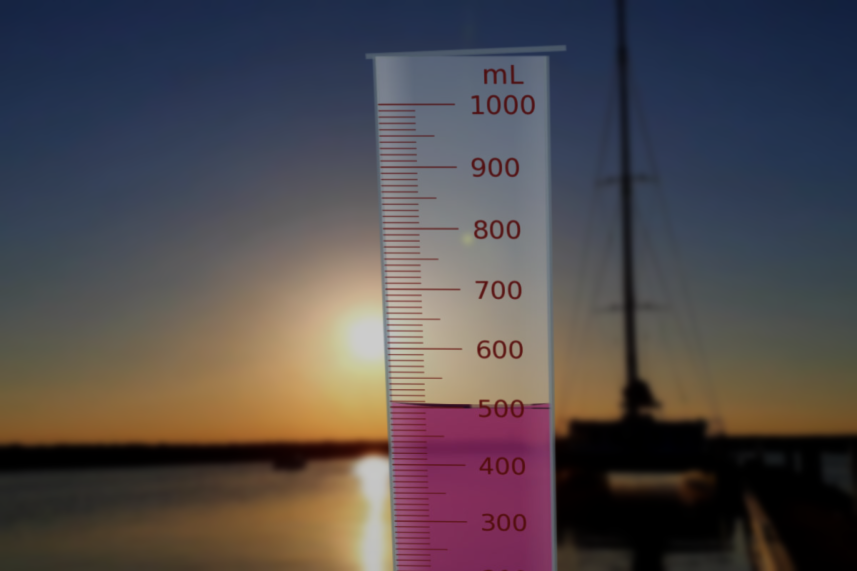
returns value=500 unit=mL
